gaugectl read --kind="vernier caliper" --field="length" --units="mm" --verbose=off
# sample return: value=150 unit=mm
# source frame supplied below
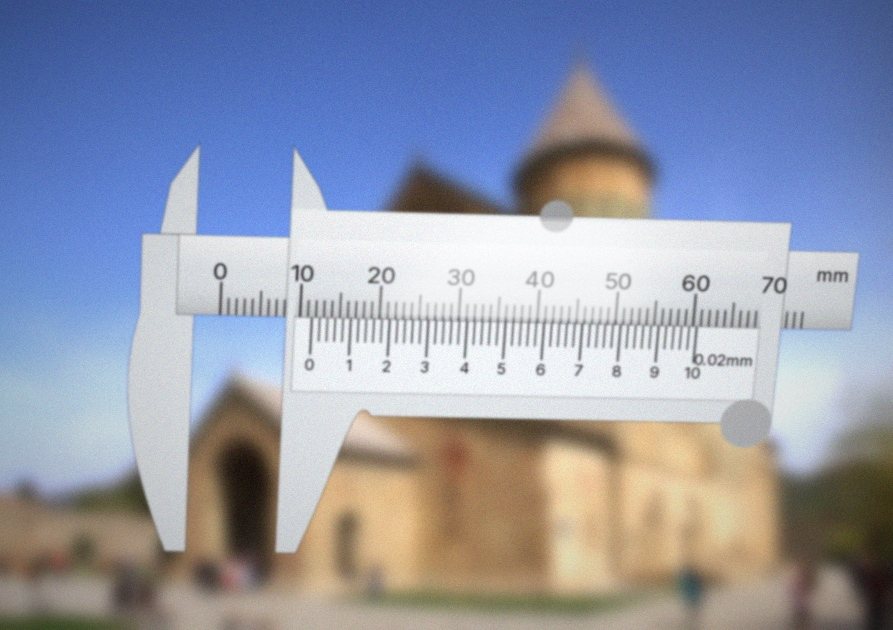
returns value=11.5 unit=mm
